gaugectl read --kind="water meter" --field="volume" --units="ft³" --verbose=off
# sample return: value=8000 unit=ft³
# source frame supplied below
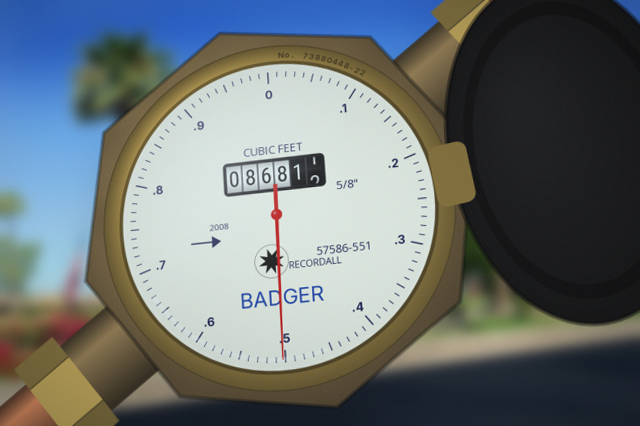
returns value=86811.50 unit=ft³
